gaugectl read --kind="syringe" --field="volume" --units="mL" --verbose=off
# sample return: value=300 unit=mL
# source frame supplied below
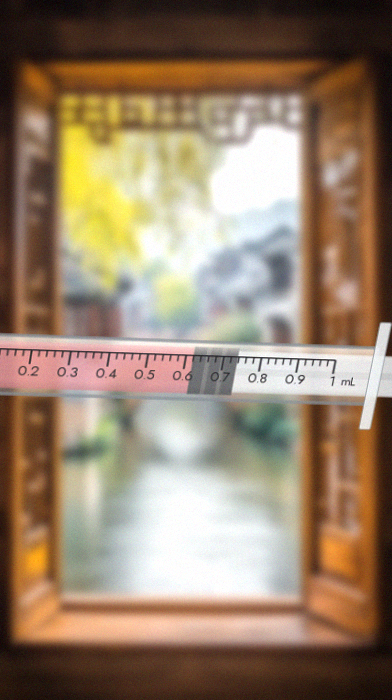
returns value=0.62 unit=mL
